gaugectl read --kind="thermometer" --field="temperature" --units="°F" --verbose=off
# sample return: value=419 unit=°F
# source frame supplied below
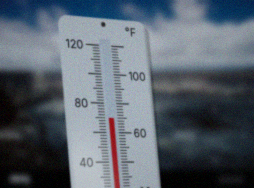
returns value=70 unit=°F
